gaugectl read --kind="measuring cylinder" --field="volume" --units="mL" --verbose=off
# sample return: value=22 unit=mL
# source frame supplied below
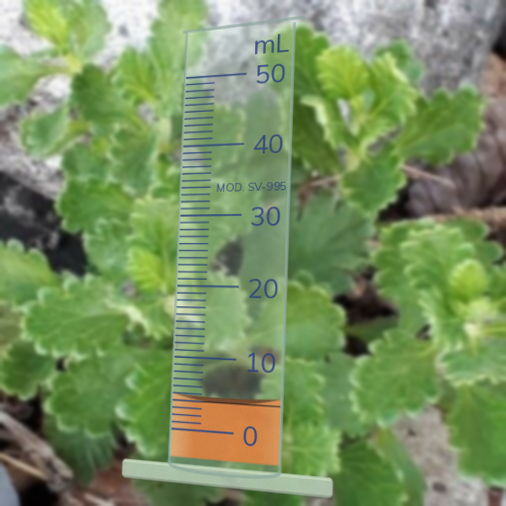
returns value=4 unit=mL
